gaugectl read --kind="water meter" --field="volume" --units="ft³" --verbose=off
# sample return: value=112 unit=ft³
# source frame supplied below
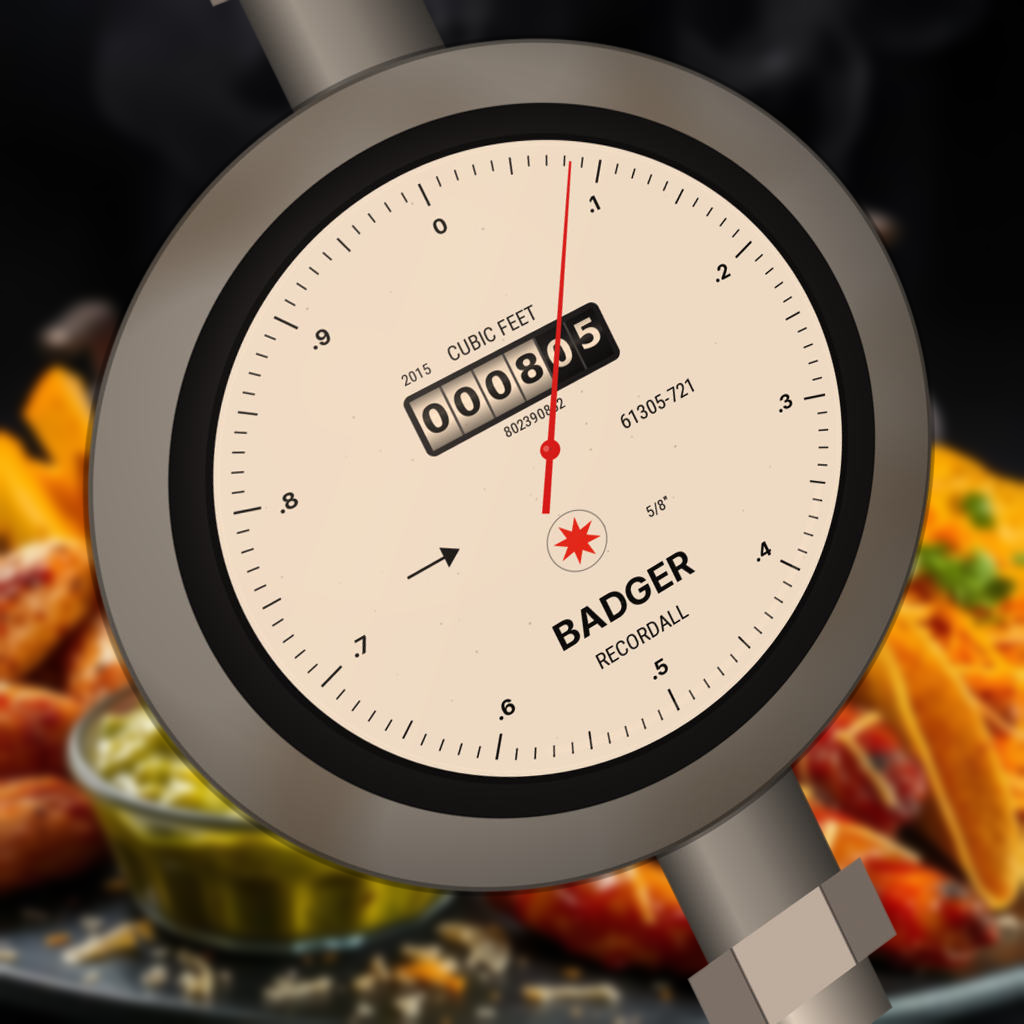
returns value=805.08 unit=ft³
